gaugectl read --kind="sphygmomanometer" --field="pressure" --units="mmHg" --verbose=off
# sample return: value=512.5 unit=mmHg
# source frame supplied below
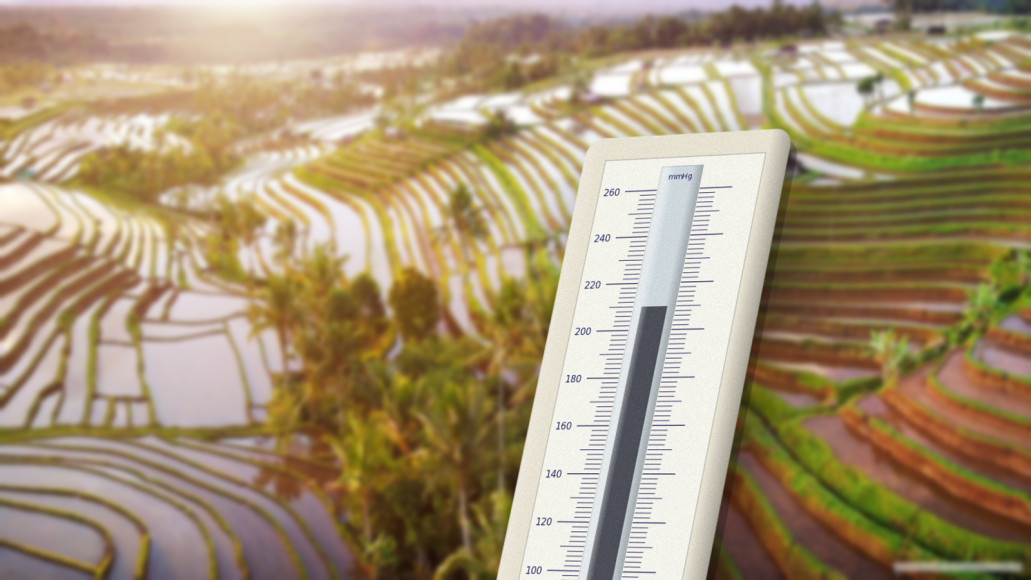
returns value=210 unit=mmHg
